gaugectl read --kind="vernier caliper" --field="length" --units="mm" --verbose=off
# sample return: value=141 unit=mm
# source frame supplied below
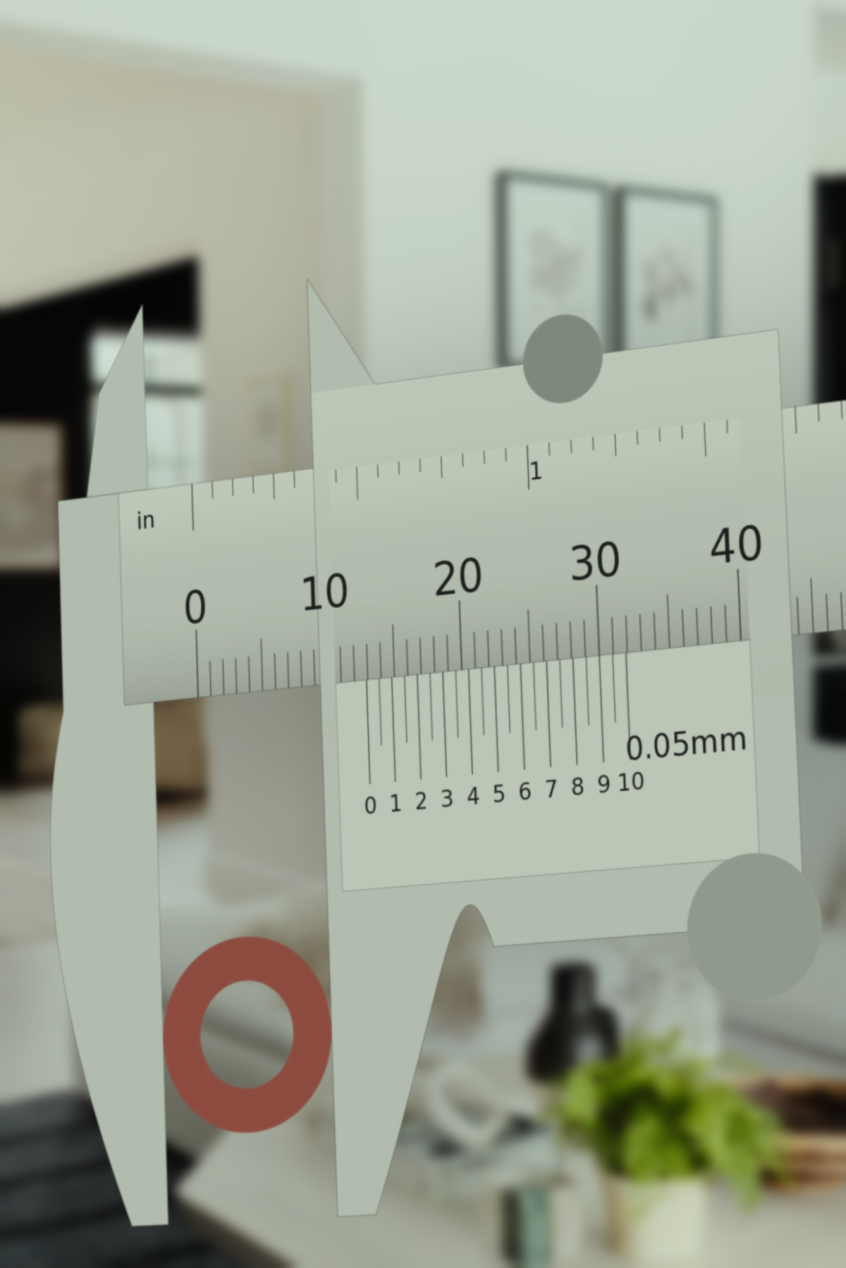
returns value=12.9 unit=mm
